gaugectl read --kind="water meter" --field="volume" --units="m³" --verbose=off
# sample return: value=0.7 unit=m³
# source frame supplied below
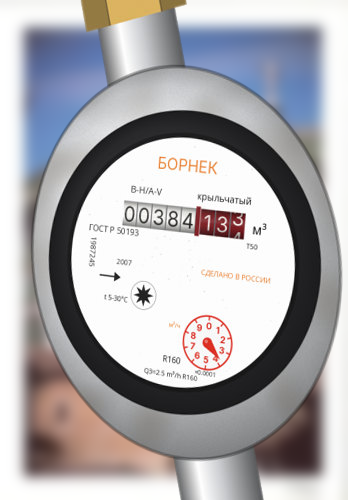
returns value=384.1333 unit=m³
